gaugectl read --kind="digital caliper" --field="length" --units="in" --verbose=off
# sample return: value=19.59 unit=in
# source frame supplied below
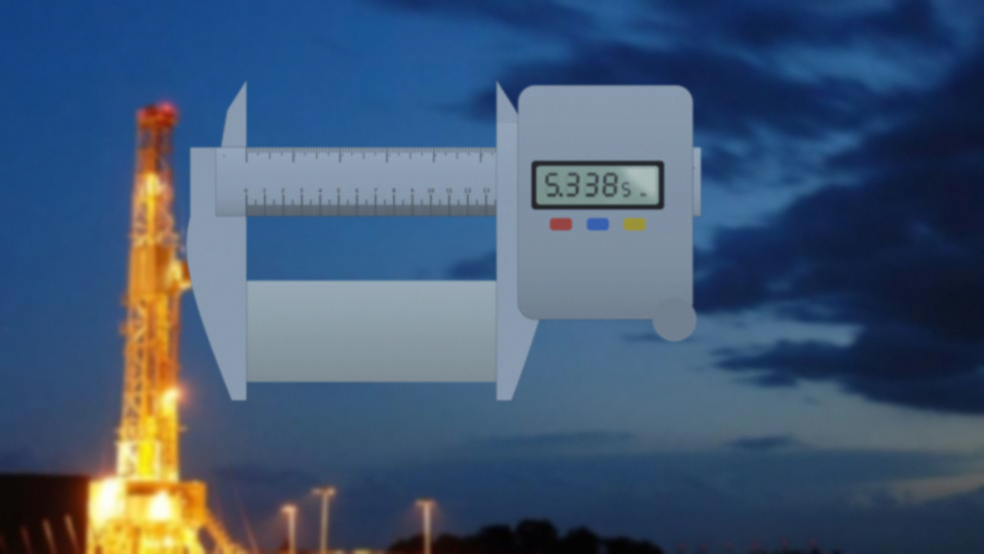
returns value=5.3385 unit=in
